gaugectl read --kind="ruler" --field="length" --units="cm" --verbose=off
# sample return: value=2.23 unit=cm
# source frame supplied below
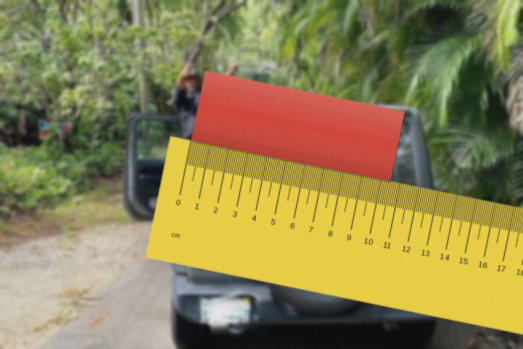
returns value=10.5 unit=cm
